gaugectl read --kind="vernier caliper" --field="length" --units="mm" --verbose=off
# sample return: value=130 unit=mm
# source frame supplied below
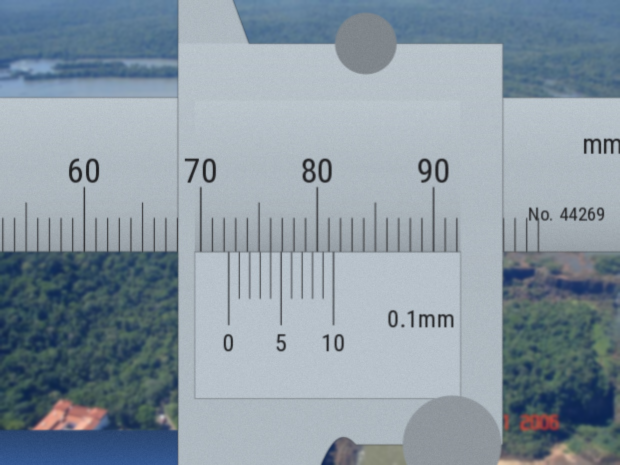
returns value=72.4 unit=mm
